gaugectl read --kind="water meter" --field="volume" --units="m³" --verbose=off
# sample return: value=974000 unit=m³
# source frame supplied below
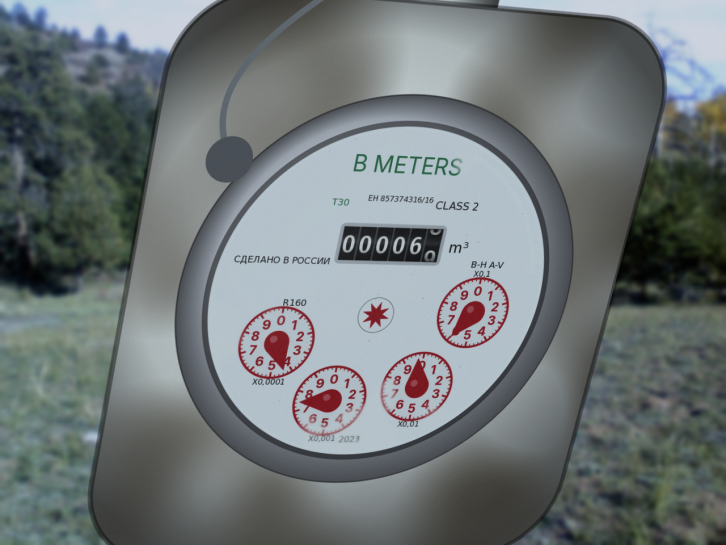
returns value=68.5974 unit=m³
